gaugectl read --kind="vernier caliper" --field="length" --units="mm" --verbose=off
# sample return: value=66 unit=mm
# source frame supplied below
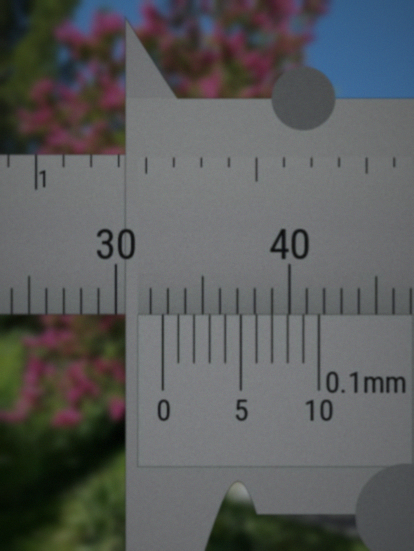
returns value=32.7 unit=mm
